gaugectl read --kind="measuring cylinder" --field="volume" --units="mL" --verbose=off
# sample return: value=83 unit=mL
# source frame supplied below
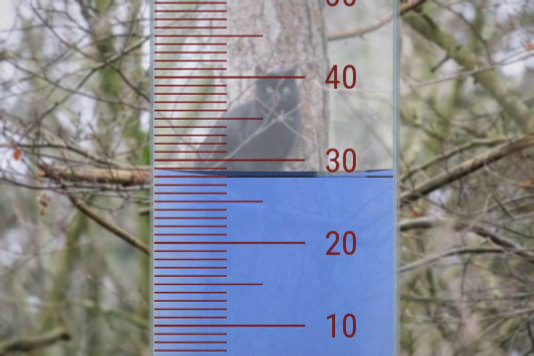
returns value=28 unit=mL
